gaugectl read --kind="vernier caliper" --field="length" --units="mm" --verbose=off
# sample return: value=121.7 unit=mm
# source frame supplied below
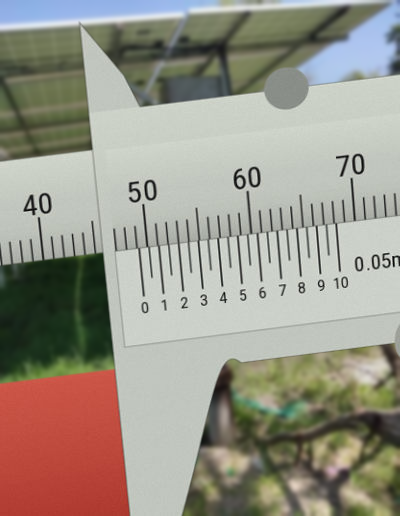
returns value=49.2 unit=mm
